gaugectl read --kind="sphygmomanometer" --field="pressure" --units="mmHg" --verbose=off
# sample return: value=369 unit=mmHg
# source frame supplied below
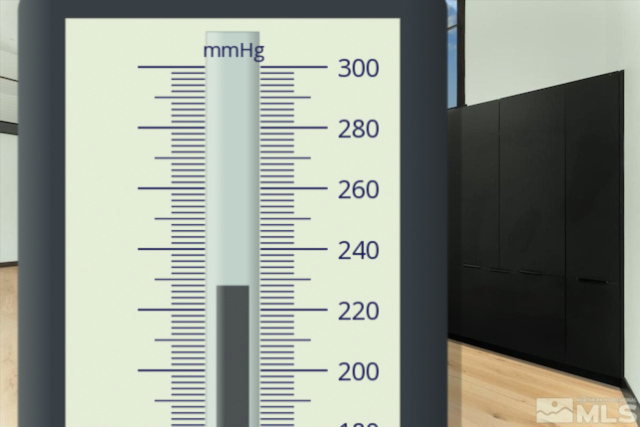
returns value=228 unit=mmHg
